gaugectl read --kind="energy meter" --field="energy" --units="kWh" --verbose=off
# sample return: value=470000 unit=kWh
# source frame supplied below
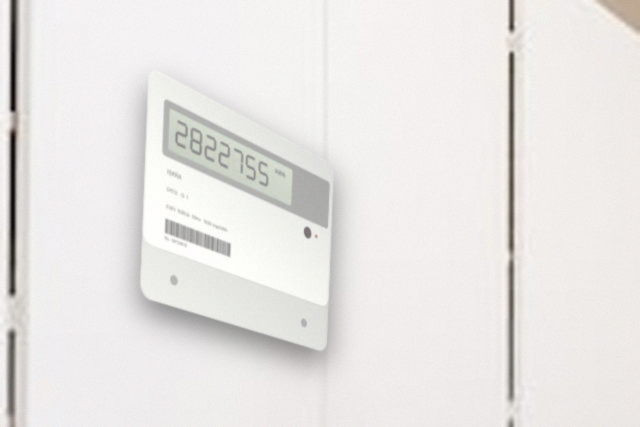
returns value=2822755 unit=kWh
